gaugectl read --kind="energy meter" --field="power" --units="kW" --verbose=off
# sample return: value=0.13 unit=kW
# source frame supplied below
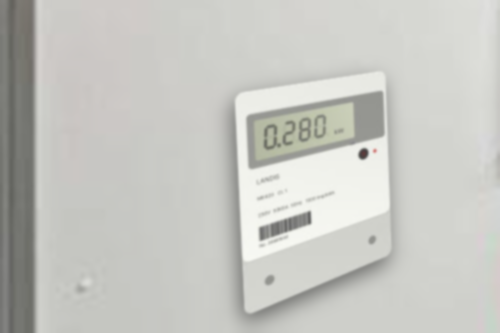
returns value=0.280 unit=kW
